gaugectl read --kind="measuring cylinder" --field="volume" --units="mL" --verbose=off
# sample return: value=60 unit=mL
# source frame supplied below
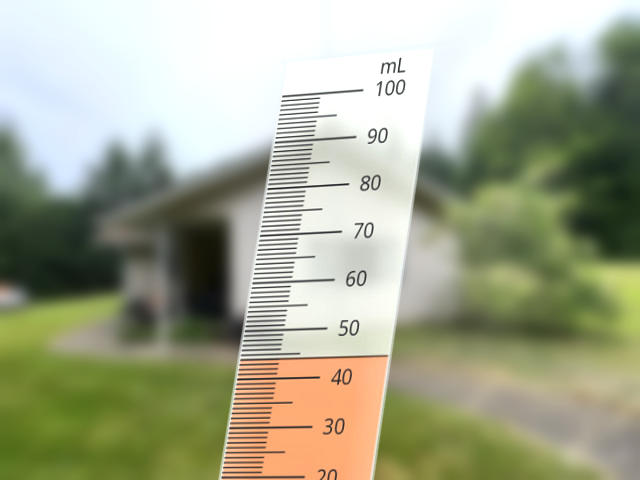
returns value=44 unit=mL
